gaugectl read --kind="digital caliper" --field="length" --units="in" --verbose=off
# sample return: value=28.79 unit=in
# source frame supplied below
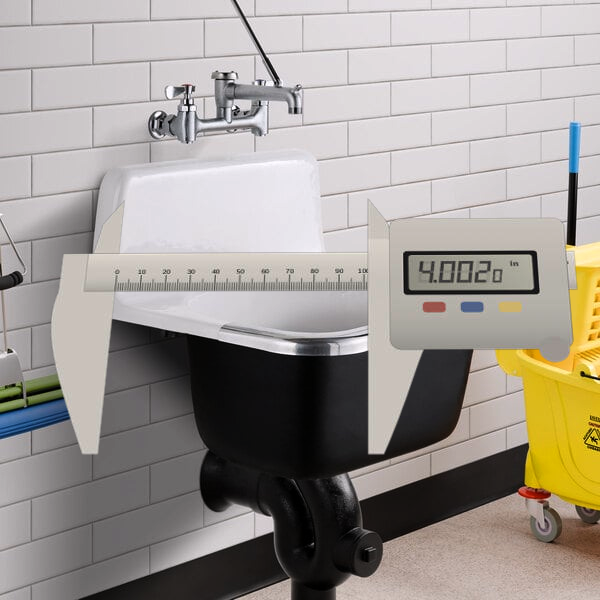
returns value=4.0020 unit=in
